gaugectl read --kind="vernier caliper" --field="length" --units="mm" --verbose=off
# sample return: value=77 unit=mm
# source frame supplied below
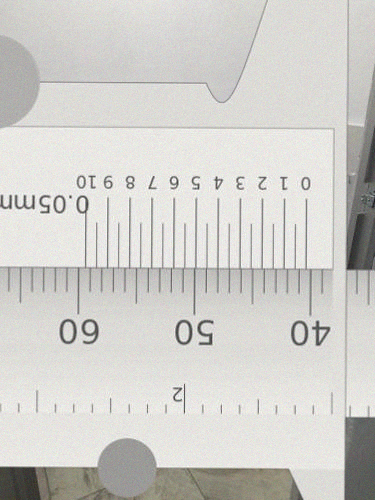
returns value=40.4 unit=mm
